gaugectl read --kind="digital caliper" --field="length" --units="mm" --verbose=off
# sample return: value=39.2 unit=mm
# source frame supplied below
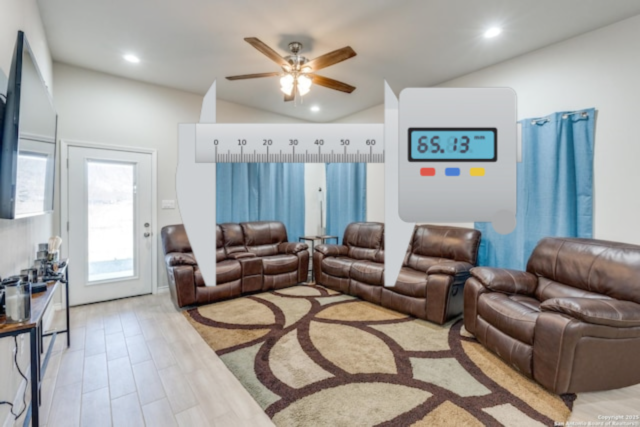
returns value=65.13 unit=mm
